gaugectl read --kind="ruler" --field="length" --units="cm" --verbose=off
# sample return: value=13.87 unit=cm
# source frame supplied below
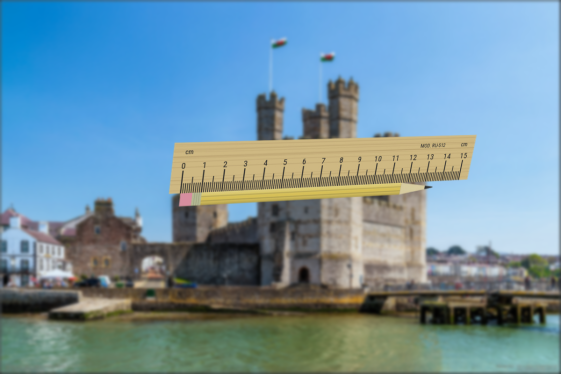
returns value=13.5 unit=cm
